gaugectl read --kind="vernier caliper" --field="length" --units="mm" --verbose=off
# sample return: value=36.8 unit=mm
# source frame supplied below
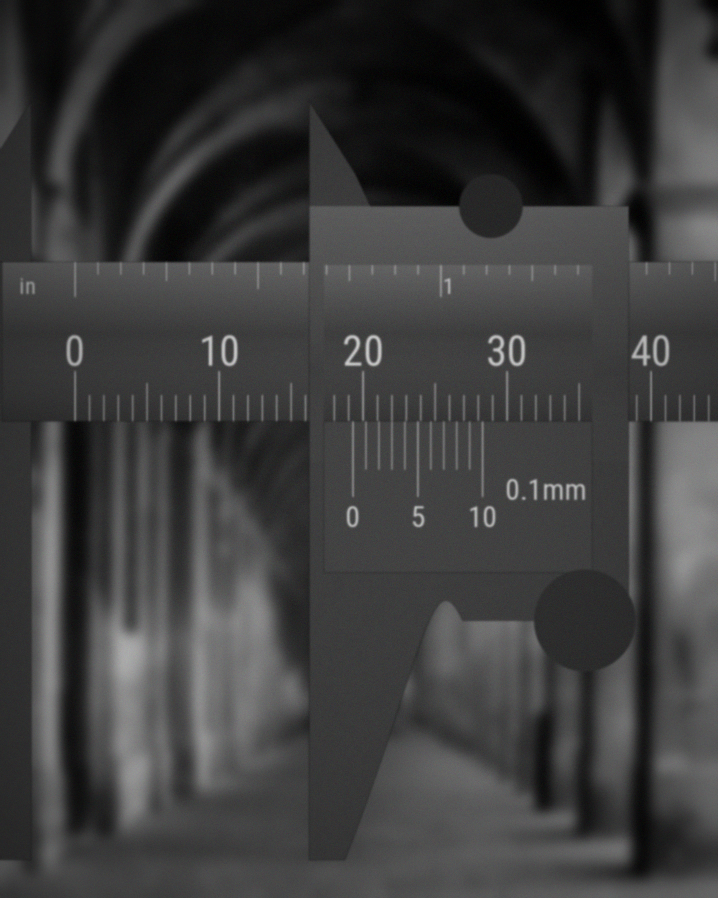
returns value=19.3 unit=mm
